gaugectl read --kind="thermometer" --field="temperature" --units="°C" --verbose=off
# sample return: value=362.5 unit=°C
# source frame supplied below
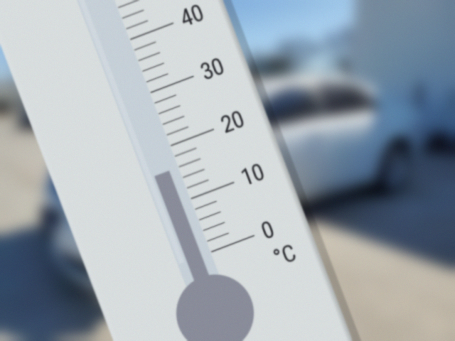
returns value=16 unit=°C
